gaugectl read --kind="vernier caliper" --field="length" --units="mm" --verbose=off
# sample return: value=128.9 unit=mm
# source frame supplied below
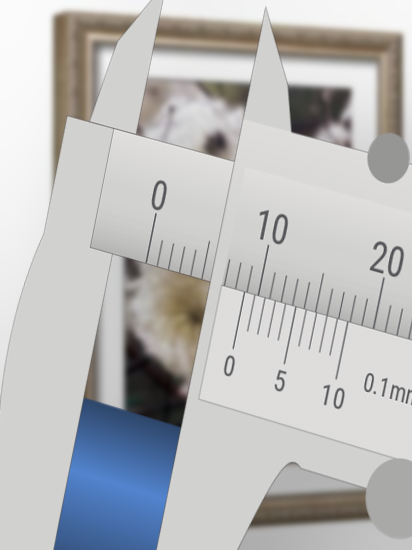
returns value=8.8 unit=mm
